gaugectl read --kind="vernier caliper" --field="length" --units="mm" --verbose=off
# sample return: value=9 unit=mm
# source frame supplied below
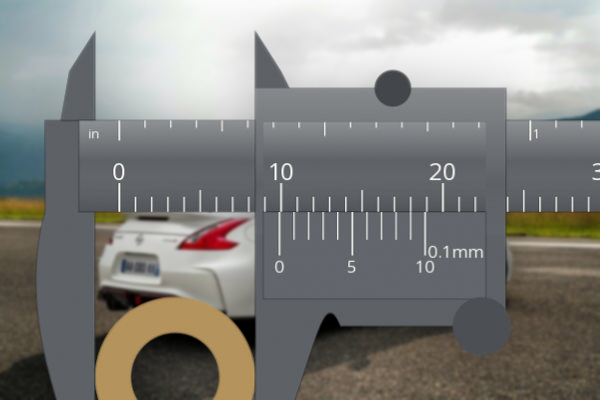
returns value=9.9 unit=mm
